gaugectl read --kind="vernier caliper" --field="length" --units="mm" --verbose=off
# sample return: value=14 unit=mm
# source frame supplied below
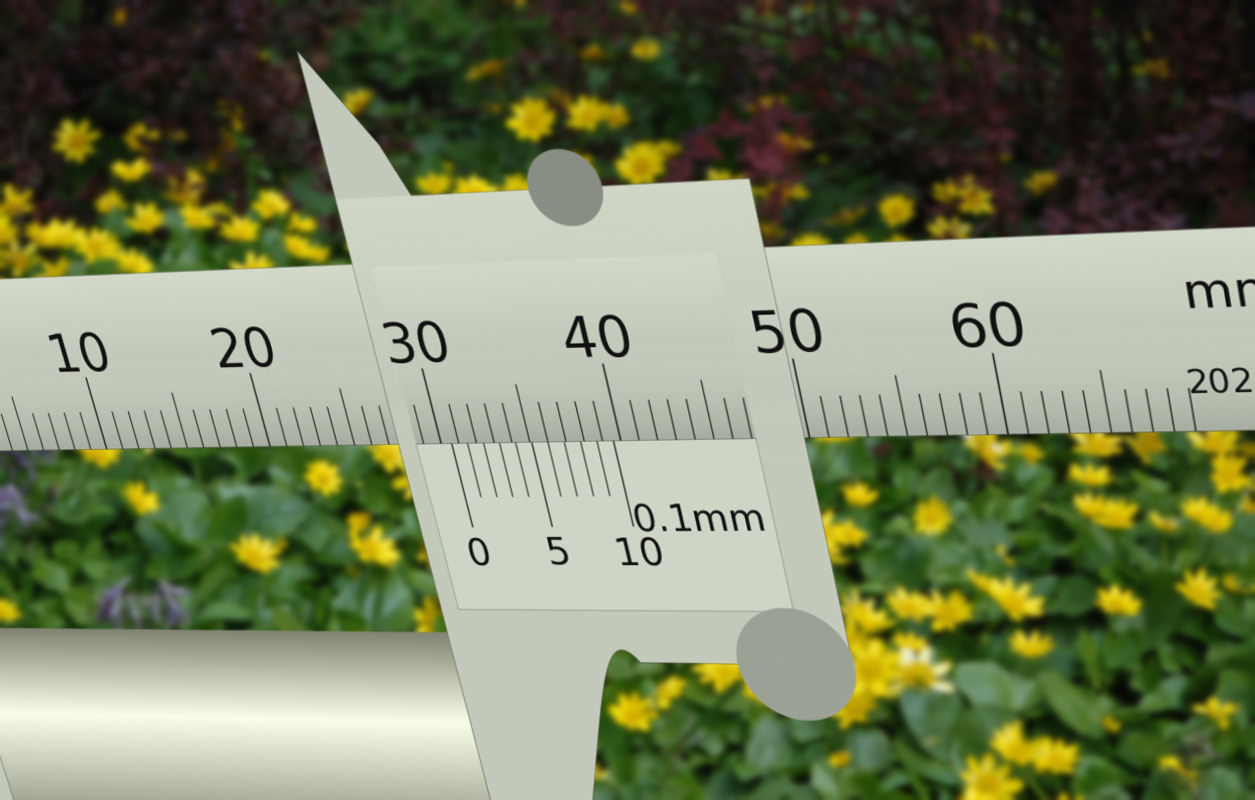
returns value=30.6 unit=mm
